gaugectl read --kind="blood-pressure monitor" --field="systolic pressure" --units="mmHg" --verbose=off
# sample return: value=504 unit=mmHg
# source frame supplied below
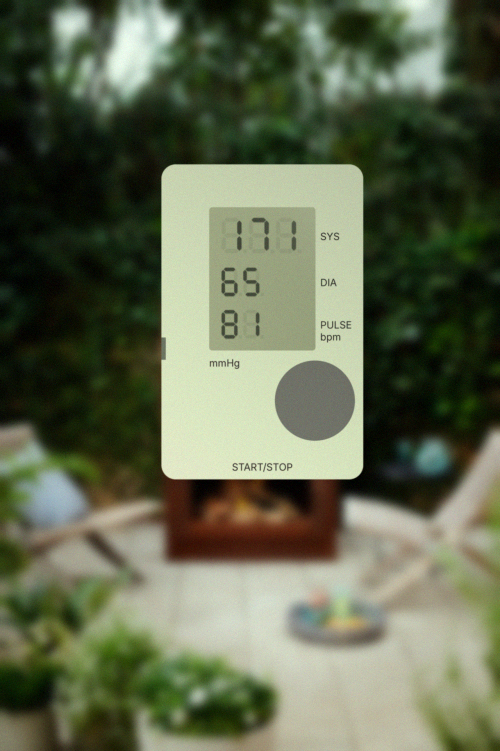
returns value=171 unit=mmHg
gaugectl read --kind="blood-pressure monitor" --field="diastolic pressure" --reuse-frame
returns value=65 unit=mmHg
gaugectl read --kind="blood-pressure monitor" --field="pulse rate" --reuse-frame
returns value=81 unit=bpm
